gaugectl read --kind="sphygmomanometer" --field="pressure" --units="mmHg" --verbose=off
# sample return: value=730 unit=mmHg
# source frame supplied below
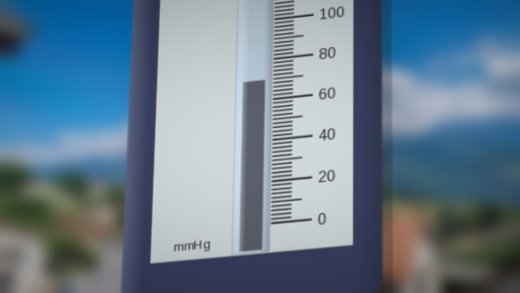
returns value=70 unit=mmHg
